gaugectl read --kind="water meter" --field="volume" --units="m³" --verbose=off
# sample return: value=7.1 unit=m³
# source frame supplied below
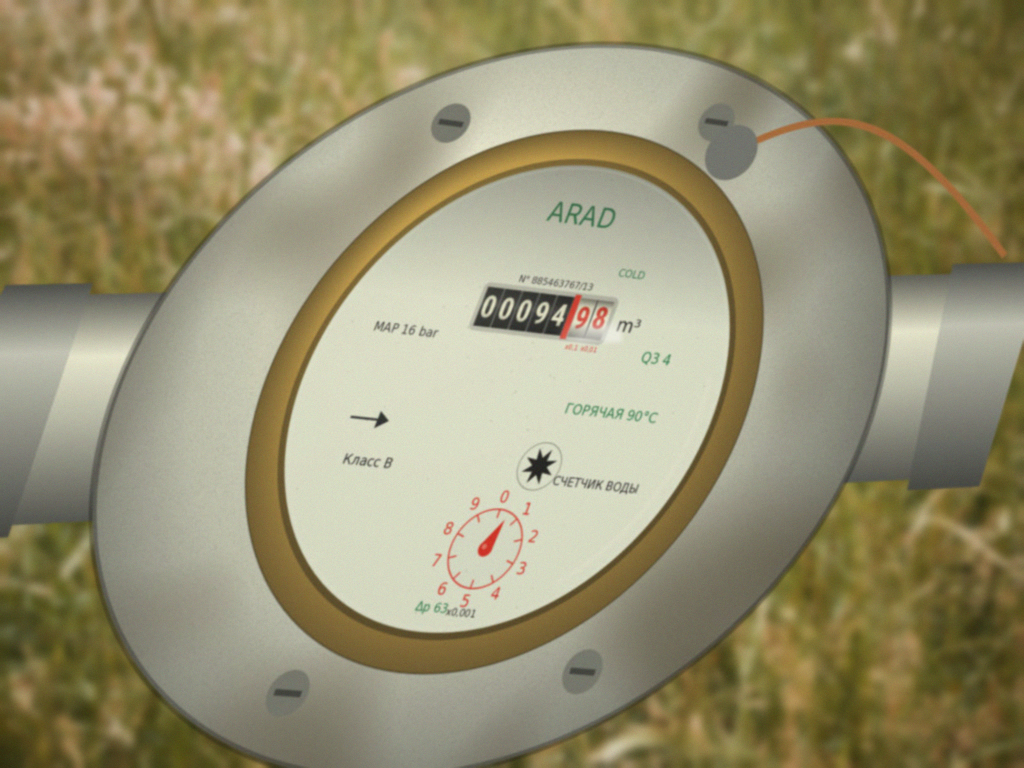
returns value=94.980 unit=m³
